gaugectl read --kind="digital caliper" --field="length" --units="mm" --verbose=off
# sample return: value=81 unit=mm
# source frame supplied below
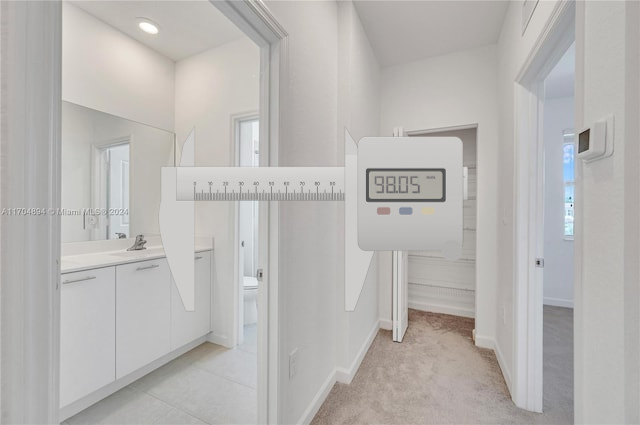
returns value=98.05 unit=mm
